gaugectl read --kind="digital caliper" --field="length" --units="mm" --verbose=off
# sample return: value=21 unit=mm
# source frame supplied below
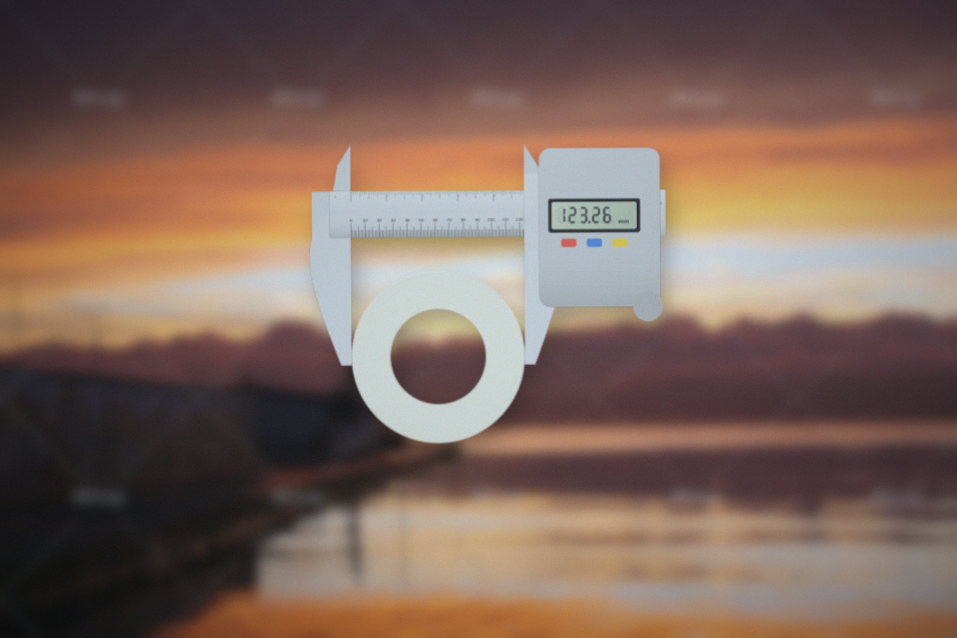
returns value=123.26 unit=mm
